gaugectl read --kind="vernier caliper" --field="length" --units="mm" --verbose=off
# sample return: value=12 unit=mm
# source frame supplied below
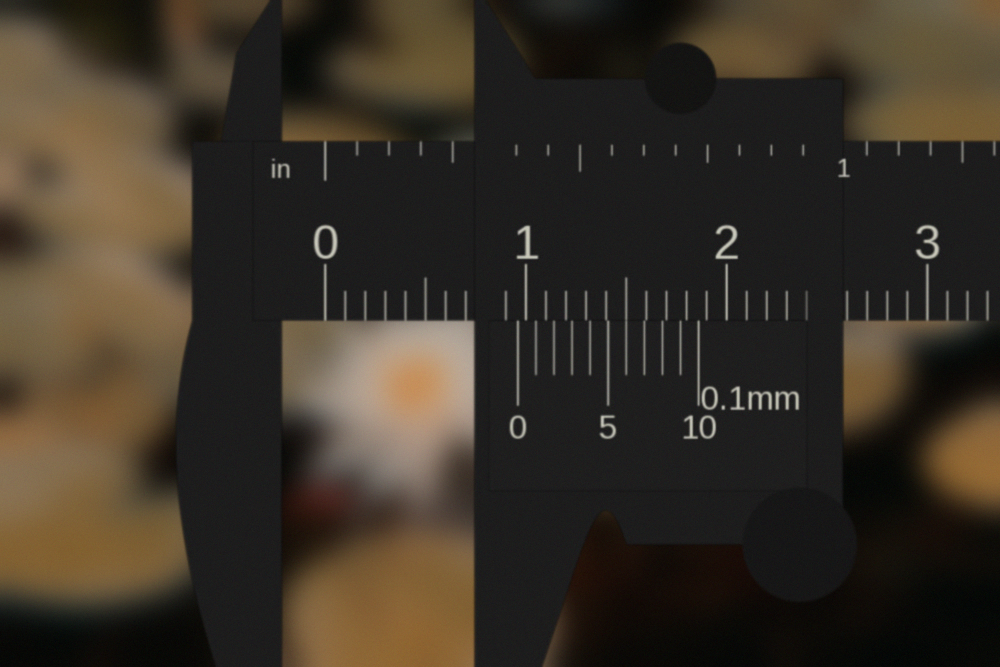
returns value=9.6 unit=mm
